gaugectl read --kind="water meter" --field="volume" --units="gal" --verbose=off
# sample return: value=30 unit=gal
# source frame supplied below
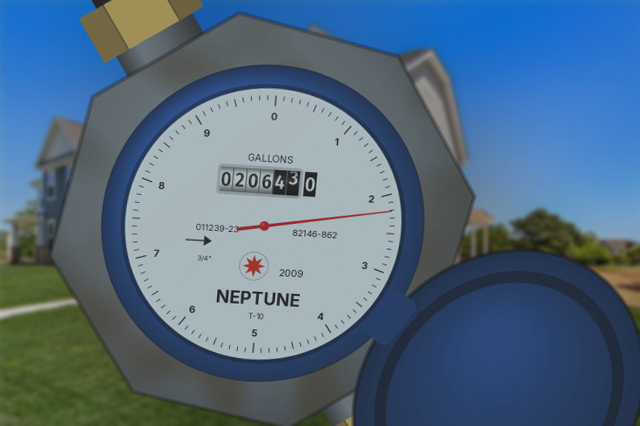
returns value=206432.2 unit=gal
